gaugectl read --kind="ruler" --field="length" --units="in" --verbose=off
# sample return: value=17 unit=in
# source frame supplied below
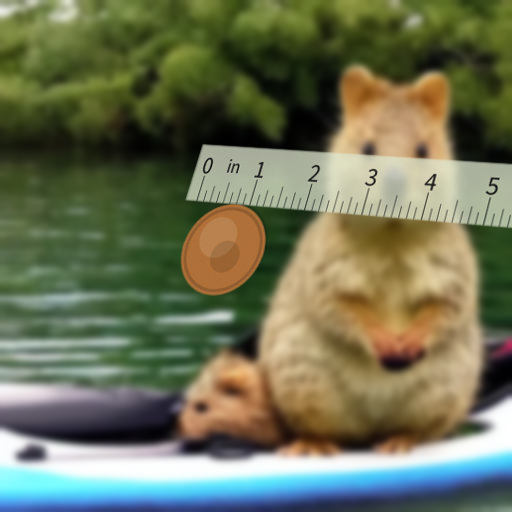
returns value=1.5 unit=in
